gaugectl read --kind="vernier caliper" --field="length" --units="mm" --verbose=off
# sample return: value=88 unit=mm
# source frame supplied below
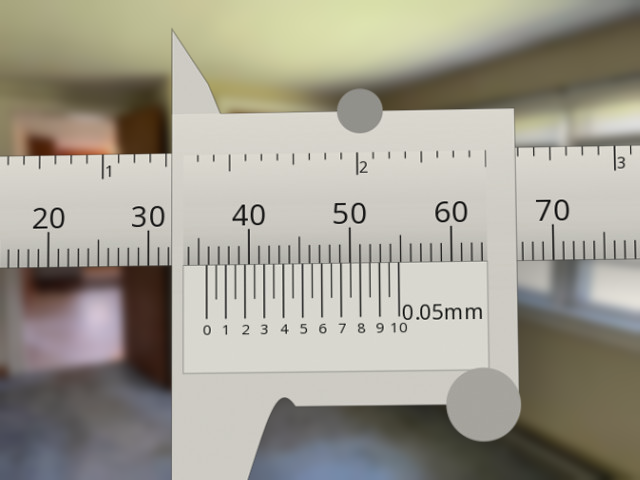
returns value=35.8 unit=mm
